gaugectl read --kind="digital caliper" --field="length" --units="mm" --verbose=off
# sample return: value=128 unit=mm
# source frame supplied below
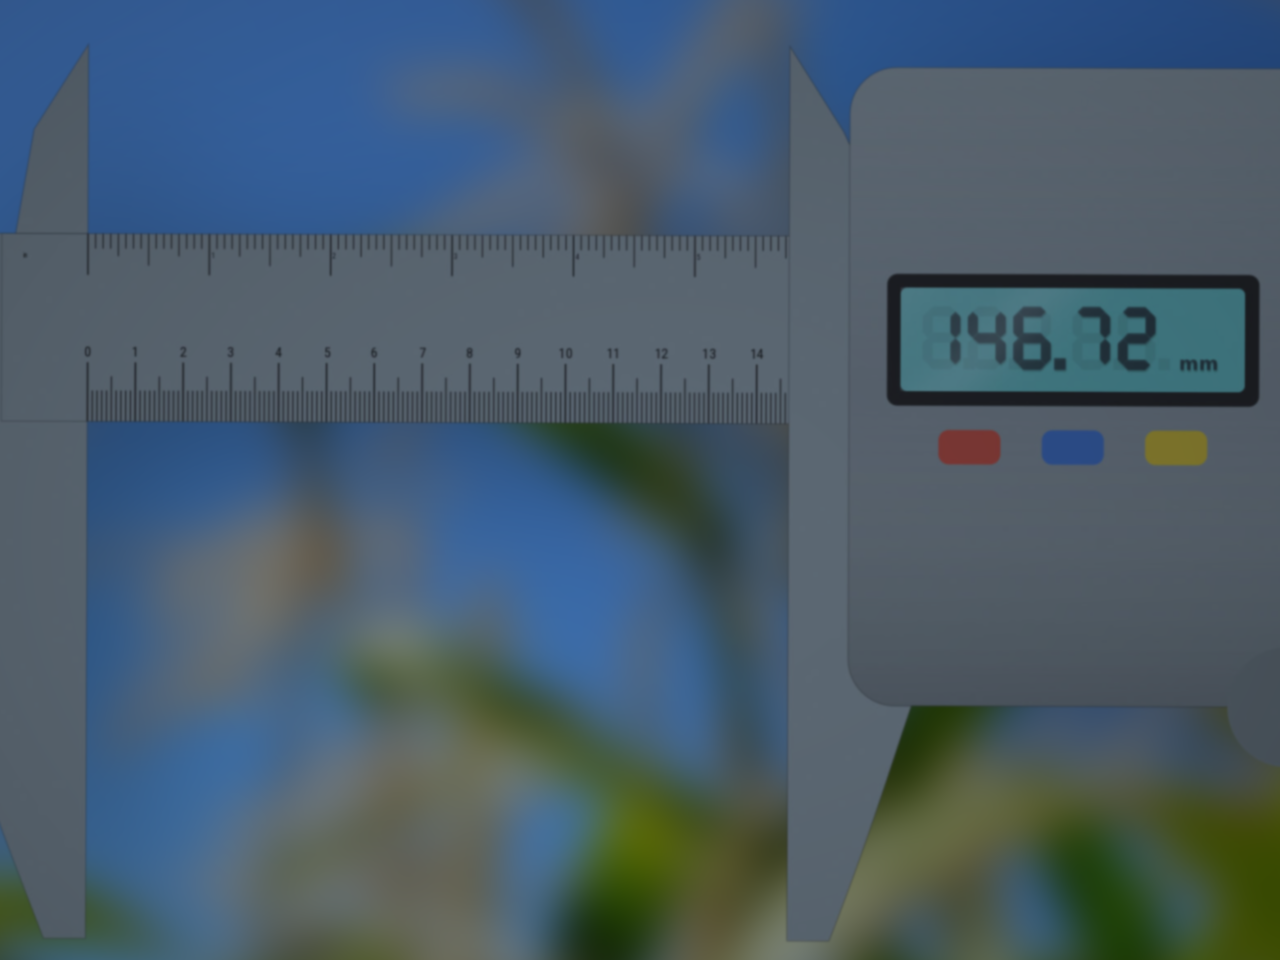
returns value=146.72 unit=mm
